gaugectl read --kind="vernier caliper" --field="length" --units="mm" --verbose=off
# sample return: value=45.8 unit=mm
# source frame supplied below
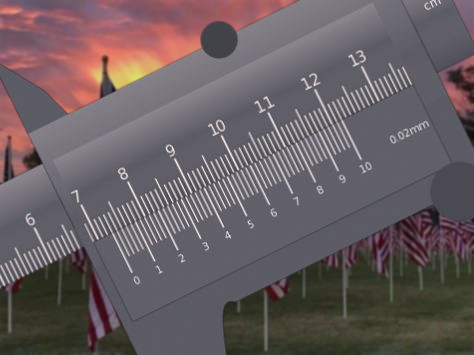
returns value=73.0 unit=mm
